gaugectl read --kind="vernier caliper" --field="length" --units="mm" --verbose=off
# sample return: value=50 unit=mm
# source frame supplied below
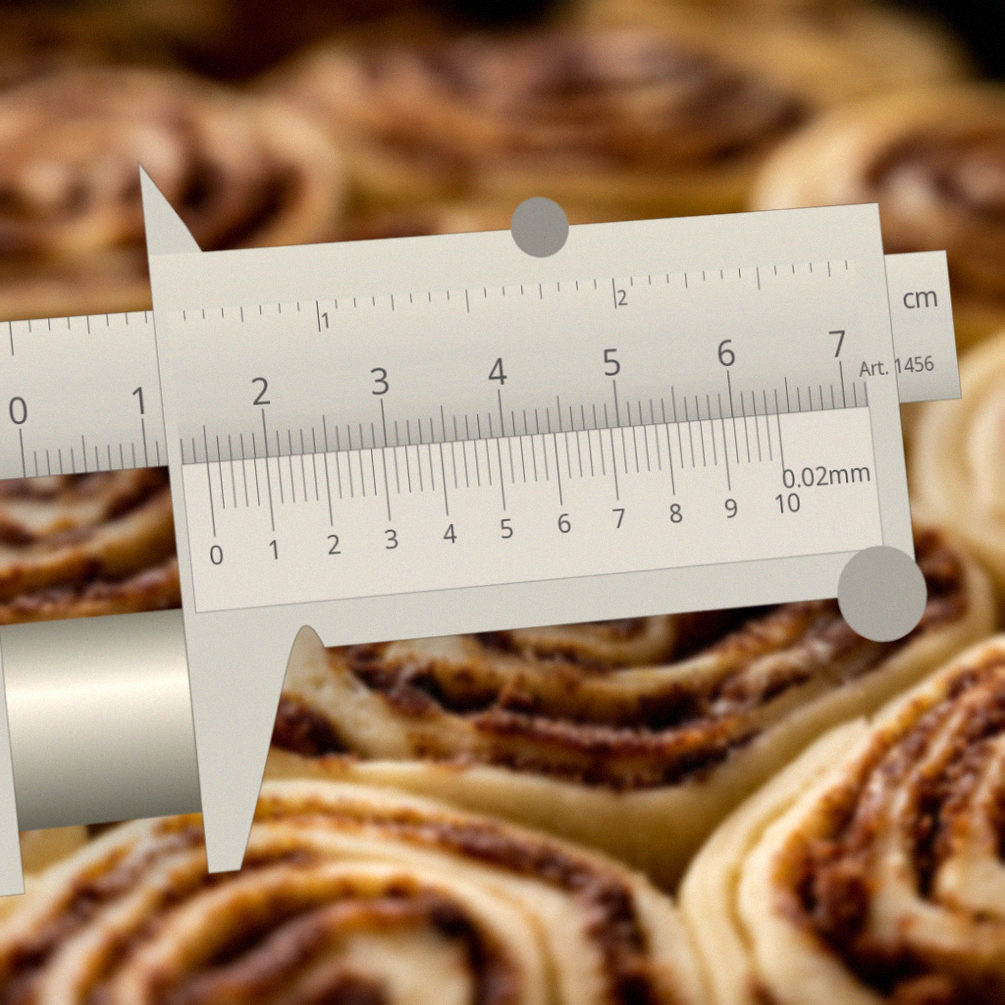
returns value=15.0 unit=mm
